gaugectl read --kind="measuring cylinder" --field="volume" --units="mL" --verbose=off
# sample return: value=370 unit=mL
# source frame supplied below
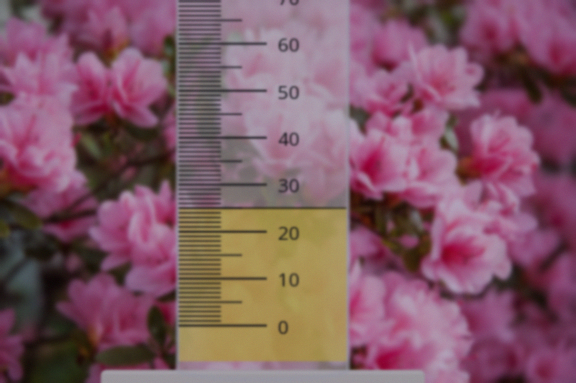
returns value=25 unit=mL
